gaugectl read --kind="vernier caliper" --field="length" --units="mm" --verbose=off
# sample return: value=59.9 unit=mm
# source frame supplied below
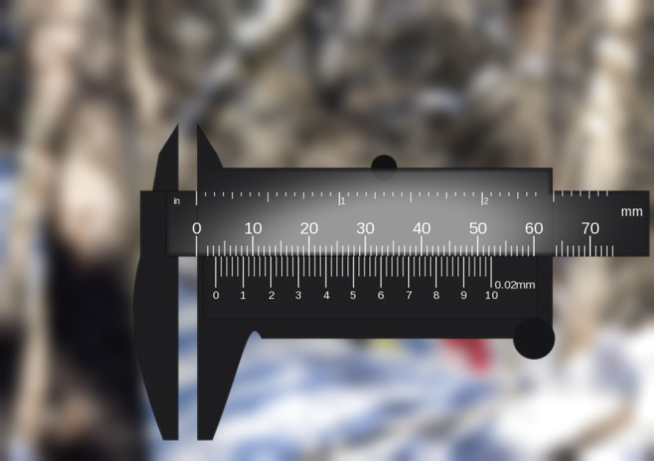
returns value=3.4 unit=mm
